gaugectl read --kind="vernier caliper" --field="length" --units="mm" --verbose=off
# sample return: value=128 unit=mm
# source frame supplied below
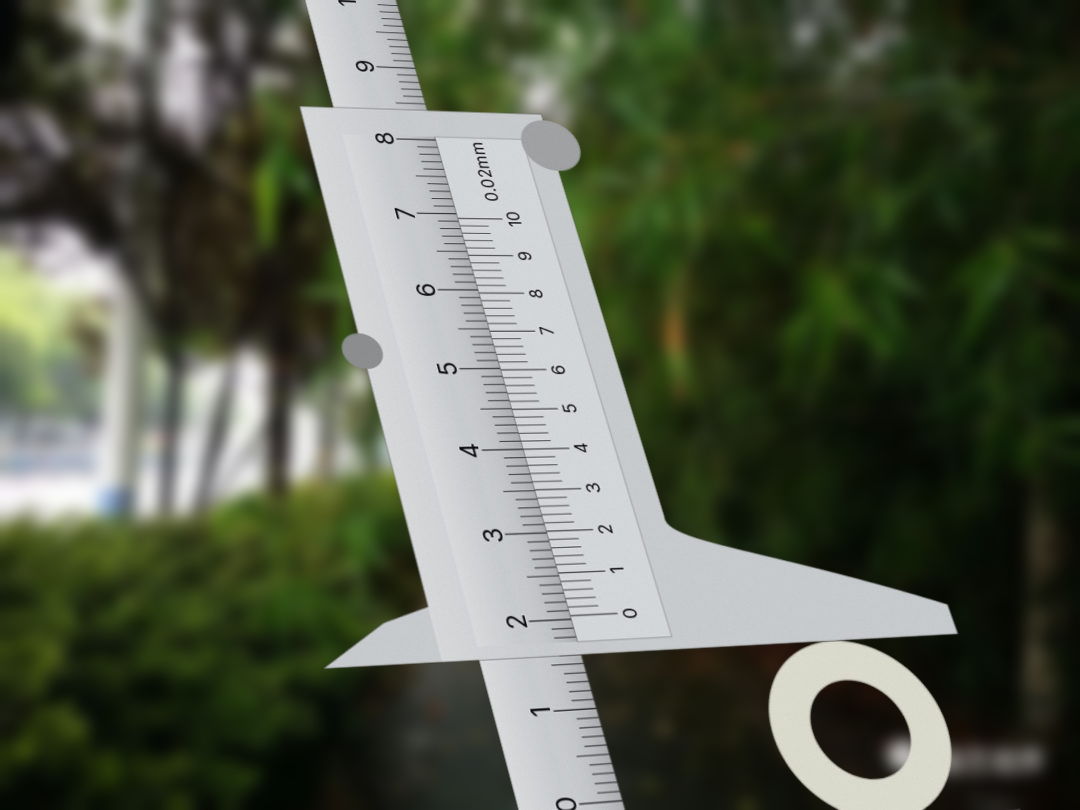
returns value=20.4 unit=mm
